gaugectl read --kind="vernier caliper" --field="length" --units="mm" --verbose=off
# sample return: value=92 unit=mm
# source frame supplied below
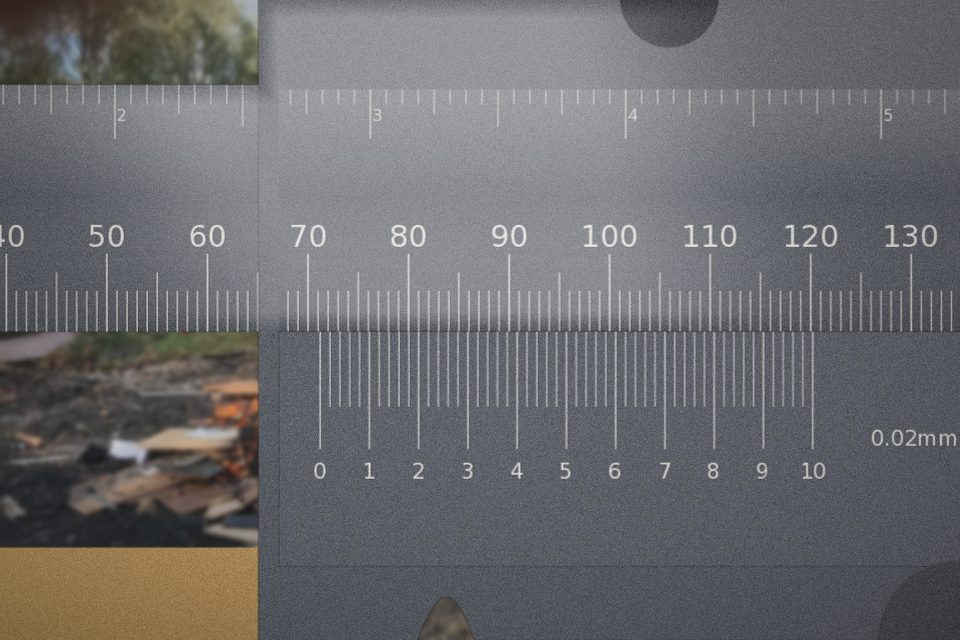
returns value=71.2 unit=mm
